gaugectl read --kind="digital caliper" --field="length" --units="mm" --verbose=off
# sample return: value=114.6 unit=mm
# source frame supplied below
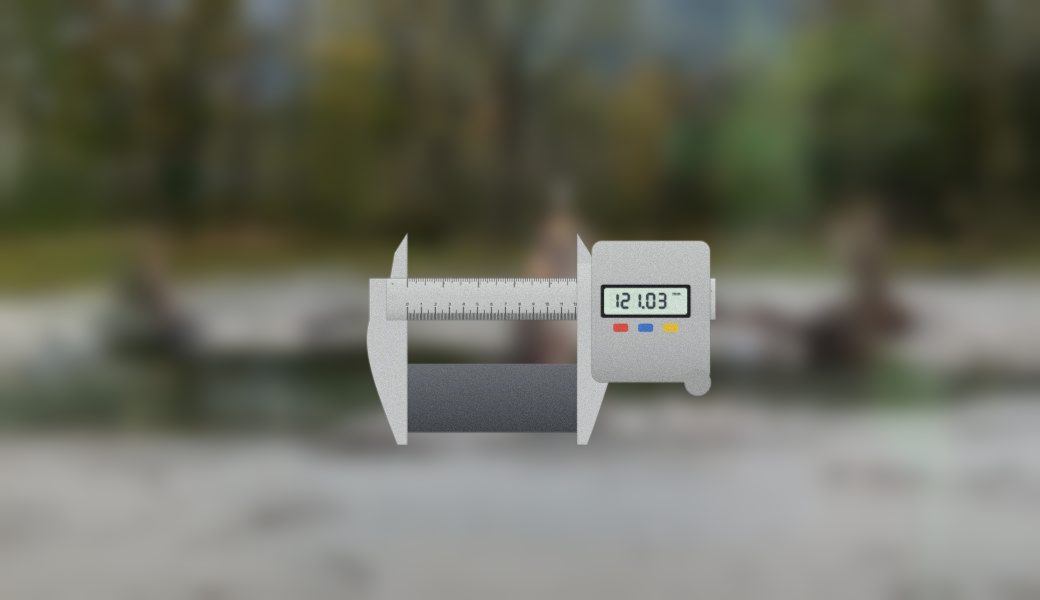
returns value=121.03 unit=mm
